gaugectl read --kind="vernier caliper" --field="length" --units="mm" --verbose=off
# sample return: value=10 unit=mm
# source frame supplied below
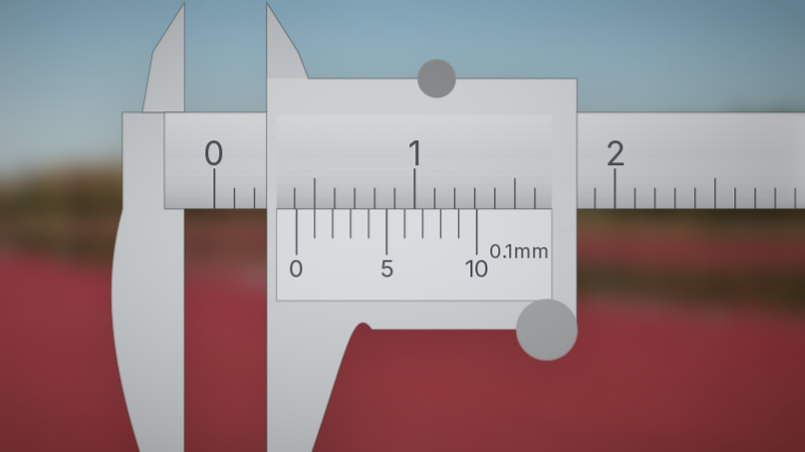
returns value=4.1 unit=mm
